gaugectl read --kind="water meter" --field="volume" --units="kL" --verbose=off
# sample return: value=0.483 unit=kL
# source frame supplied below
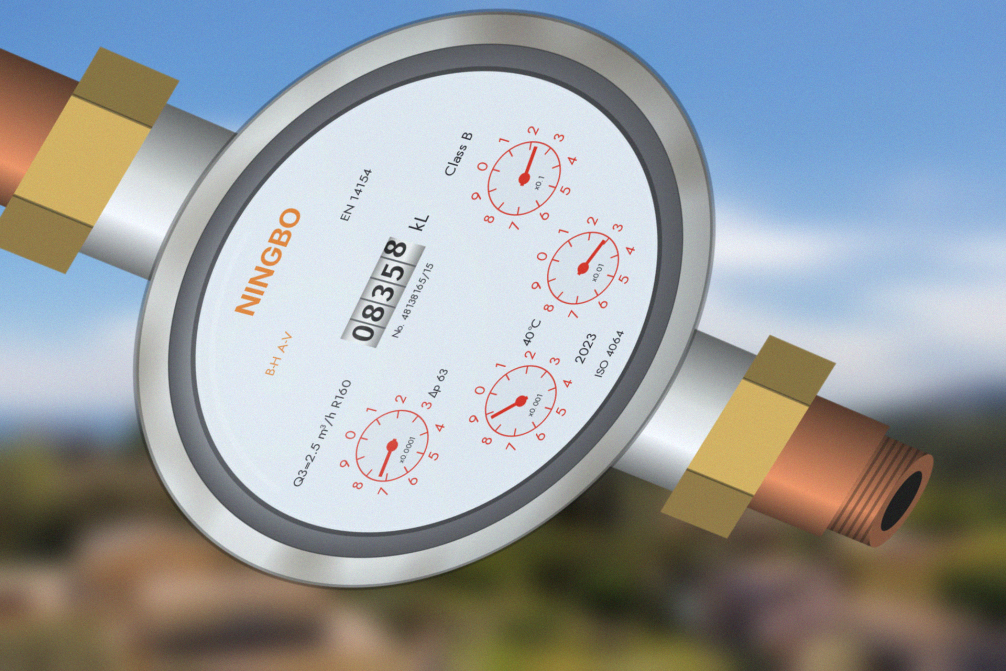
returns value=8358.2287 unit=kL
